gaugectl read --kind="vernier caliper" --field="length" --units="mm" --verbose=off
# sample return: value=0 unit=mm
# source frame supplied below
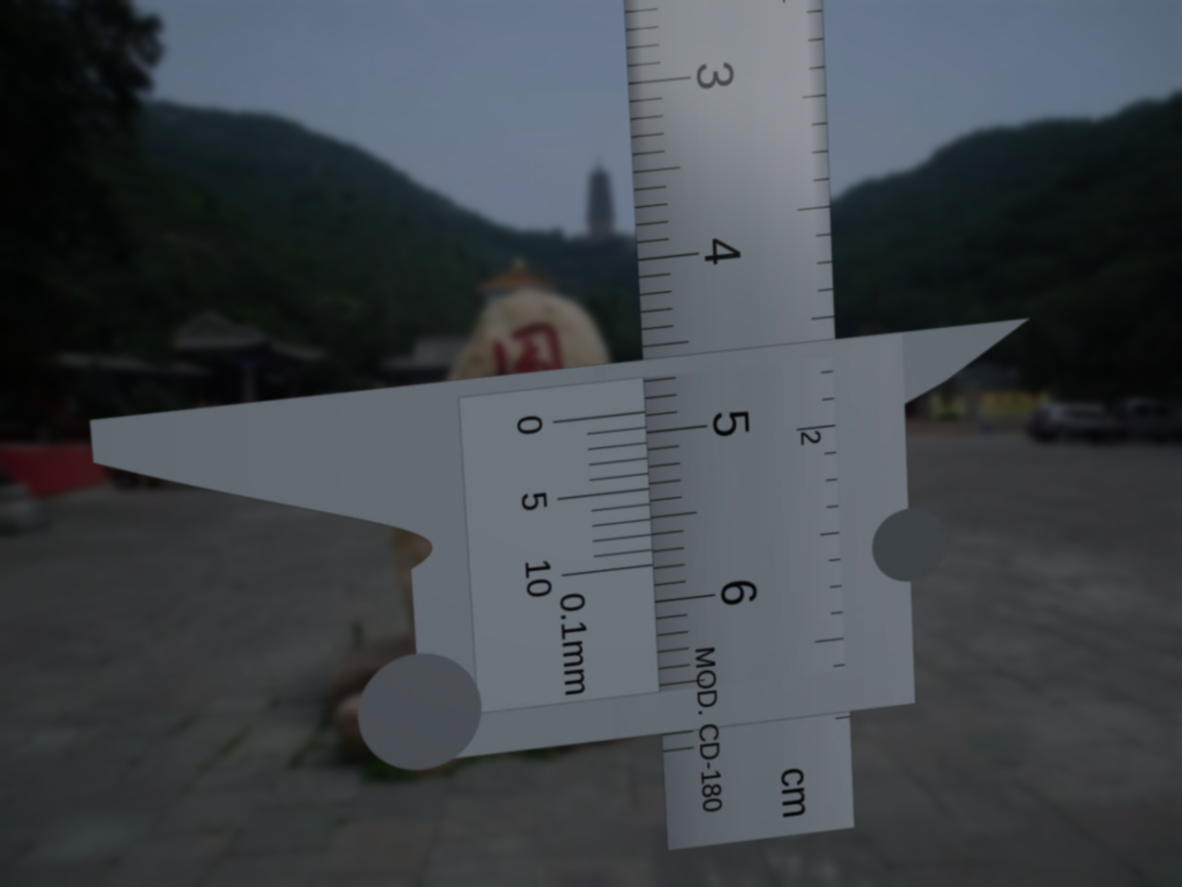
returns value=48.8 unit=mm
